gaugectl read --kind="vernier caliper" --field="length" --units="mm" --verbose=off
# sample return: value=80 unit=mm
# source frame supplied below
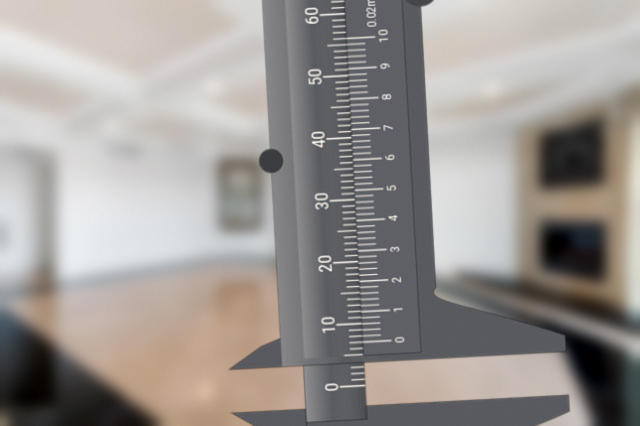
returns value=7.0 unit=mm
